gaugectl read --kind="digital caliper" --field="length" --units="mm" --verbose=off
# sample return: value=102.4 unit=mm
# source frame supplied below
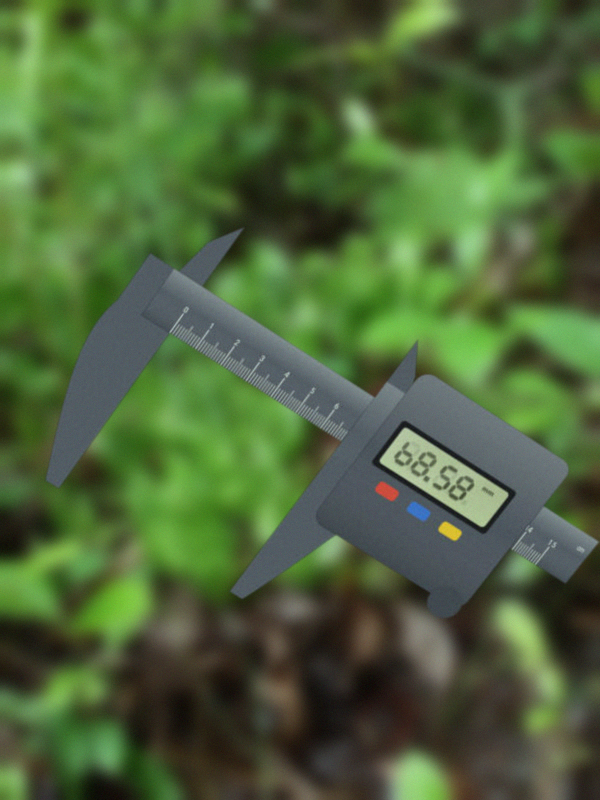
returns value=68.58 unit=mm
